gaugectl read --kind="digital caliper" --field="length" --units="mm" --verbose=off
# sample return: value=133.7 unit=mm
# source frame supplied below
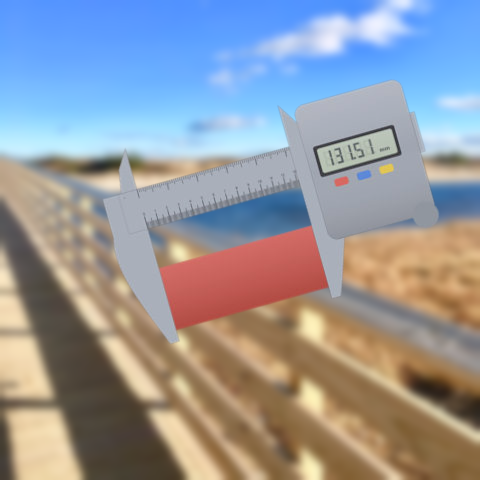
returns value=131.51 unit=mm
